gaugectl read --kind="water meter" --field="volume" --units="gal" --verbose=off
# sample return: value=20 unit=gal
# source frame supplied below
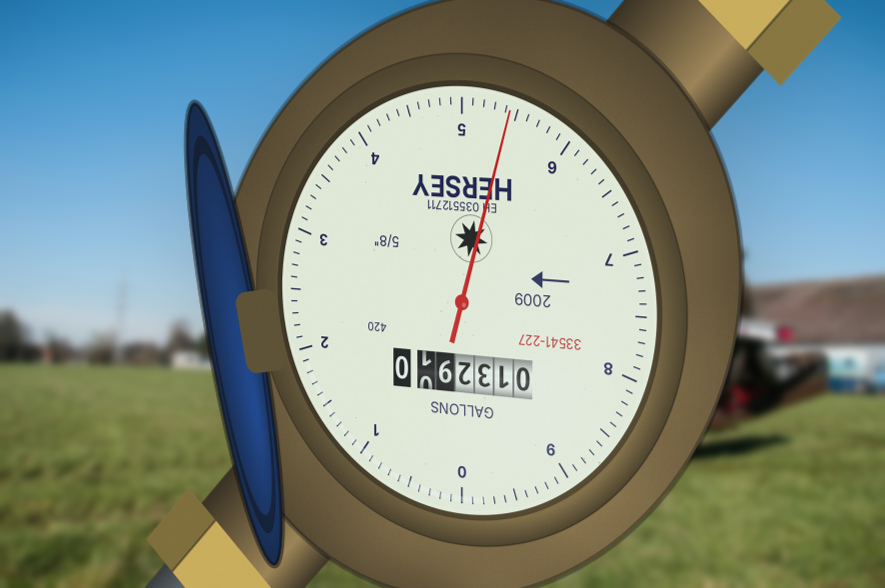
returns value=132905.4 unit=gal
